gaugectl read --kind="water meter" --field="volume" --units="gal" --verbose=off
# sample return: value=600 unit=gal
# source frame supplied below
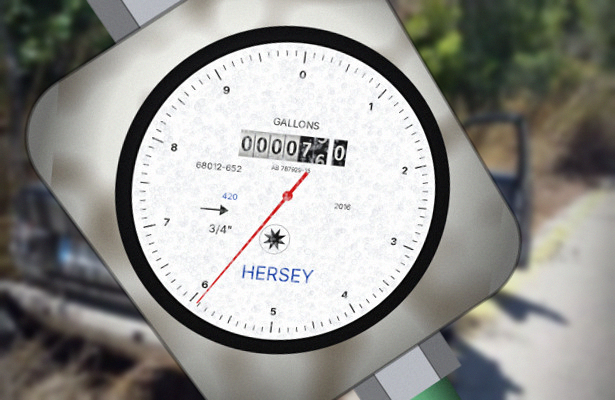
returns value=755.9 unit=gal
